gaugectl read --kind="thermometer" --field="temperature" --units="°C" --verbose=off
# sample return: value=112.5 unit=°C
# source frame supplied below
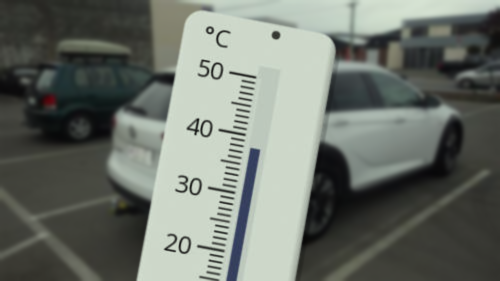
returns value=38 unit=°C
